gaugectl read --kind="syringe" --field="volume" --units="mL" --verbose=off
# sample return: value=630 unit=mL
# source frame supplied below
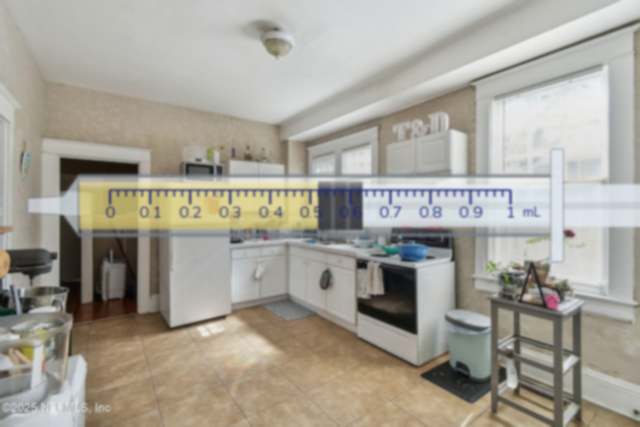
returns value=0.52 unit=mL
